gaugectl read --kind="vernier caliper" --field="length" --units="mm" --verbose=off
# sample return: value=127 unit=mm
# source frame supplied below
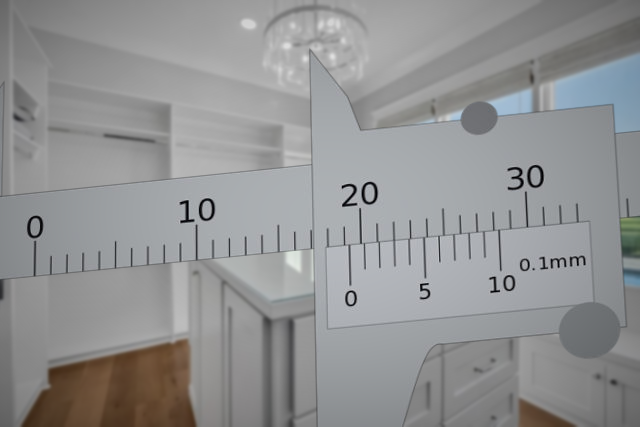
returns value=19.3 unit=mm
